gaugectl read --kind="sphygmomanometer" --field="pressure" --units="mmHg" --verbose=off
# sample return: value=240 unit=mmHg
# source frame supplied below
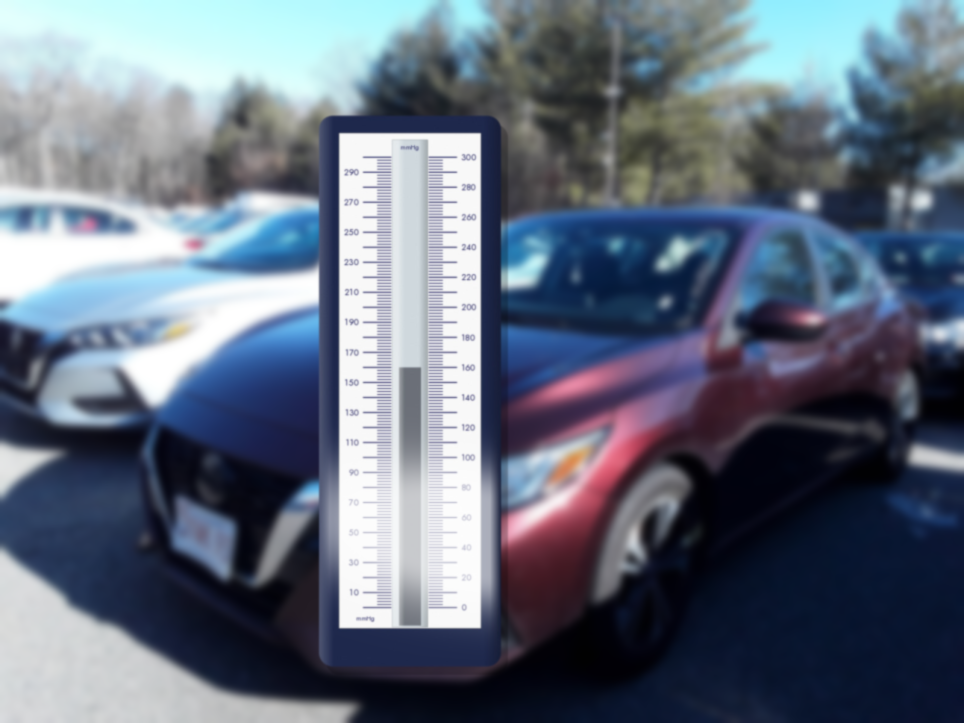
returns value=160 unit=mmHg
